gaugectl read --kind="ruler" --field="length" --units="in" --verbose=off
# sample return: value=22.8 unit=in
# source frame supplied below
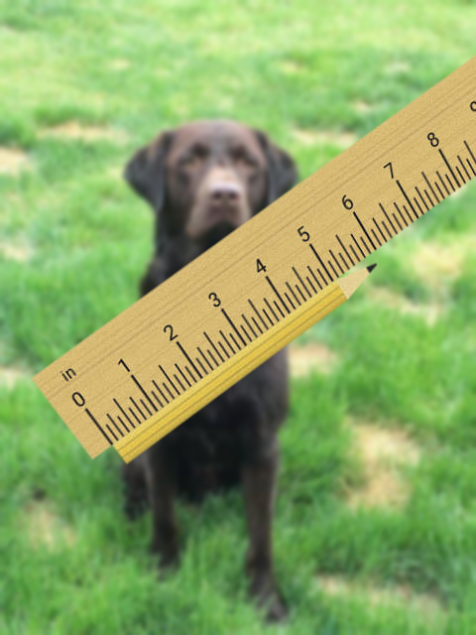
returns value=5.875 unit=in
